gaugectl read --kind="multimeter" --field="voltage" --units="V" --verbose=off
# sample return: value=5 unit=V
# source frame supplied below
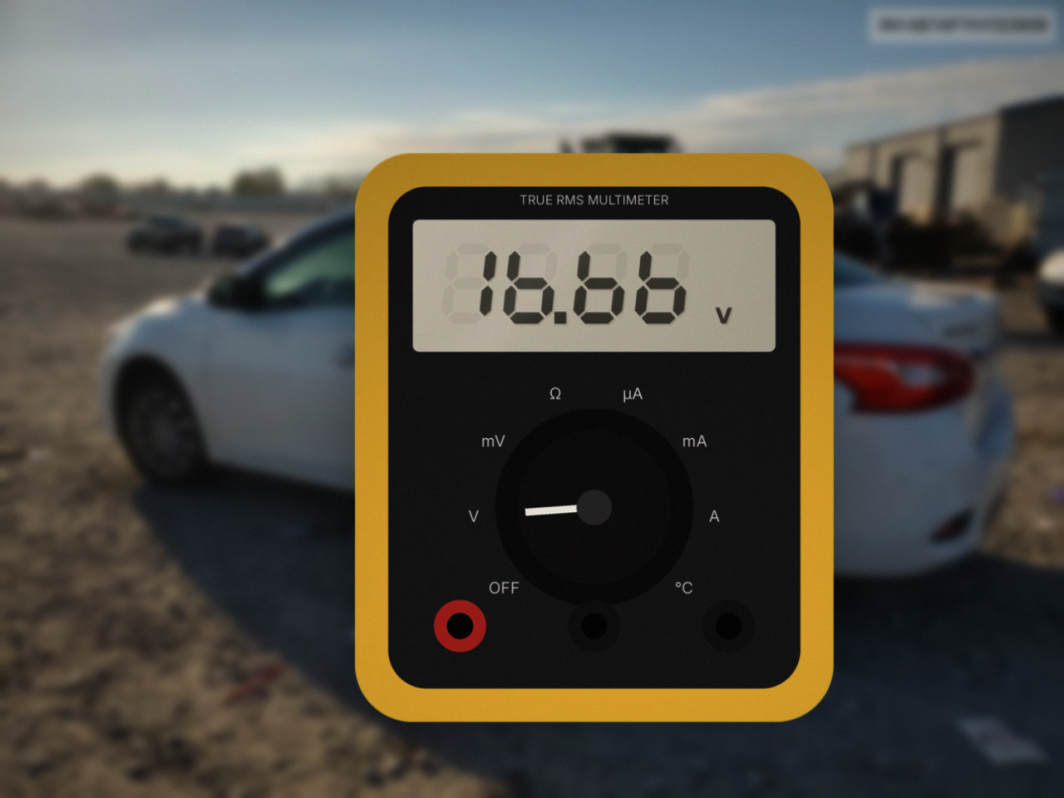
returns value=16.66 unit=V
